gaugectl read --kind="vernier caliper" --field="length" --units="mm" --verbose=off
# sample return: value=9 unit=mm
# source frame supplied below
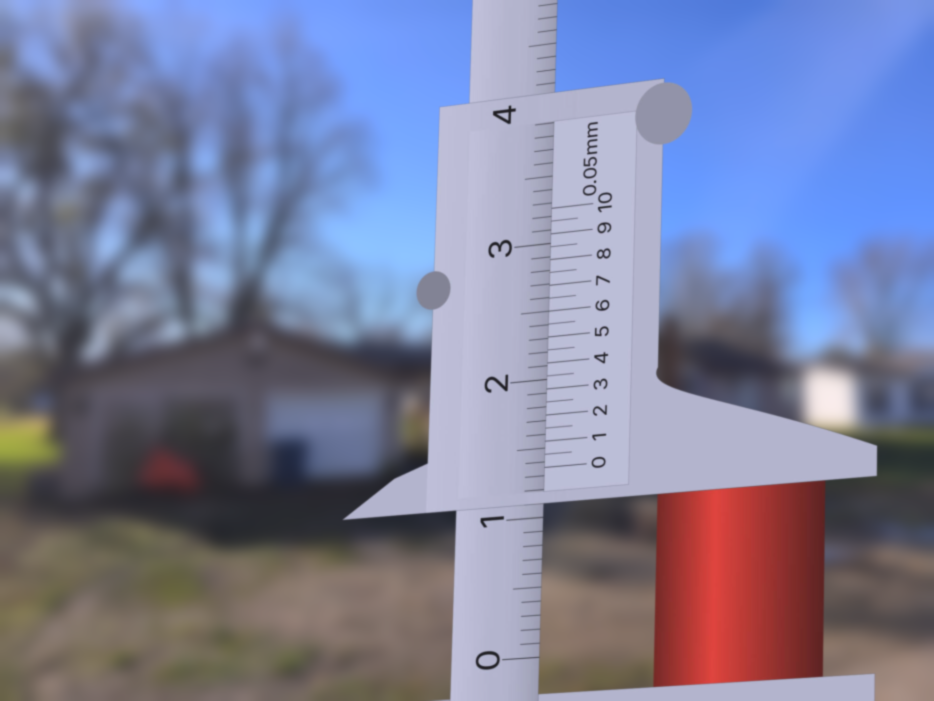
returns value=13.6 unit=mm
